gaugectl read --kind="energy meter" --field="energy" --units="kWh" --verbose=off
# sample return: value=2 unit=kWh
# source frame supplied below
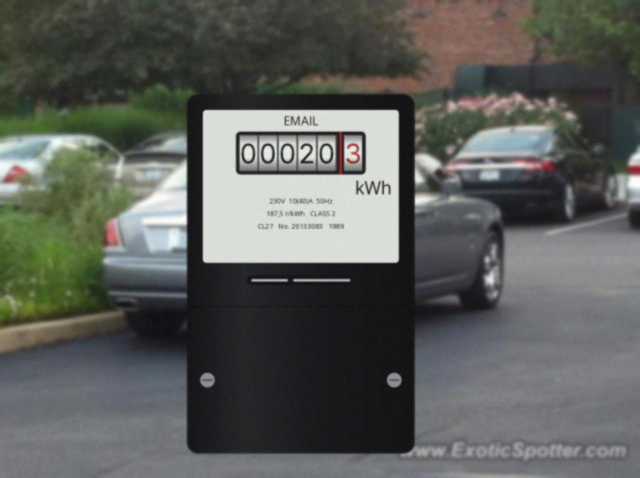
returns value=20.3 unit=kWh
